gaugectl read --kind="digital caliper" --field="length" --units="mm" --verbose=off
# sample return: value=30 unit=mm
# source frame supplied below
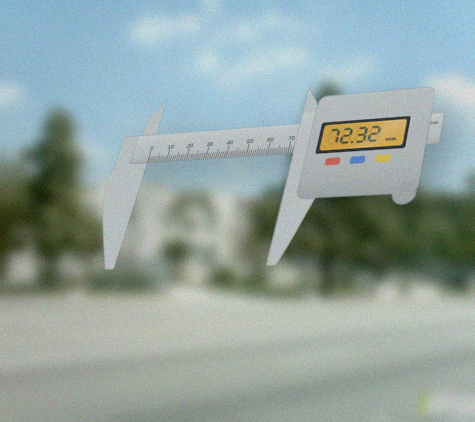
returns value=72.32 unit=mm
